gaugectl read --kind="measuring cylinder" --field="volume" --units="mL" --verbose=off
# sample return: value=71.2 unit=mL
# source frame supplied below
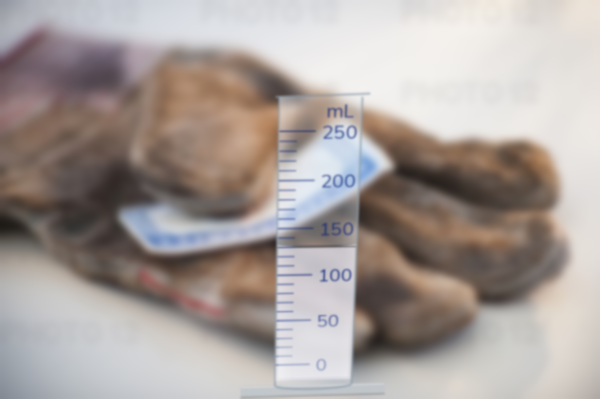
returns value=130 unit=mL
